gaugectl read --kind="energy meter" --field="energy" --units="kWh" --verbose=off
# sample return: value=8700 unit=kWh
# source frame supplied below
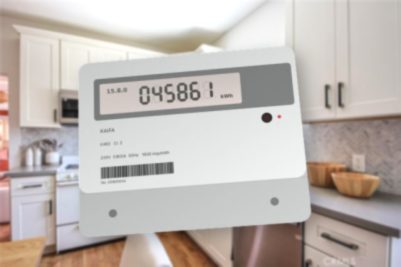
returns value=45861 unit=kWh
